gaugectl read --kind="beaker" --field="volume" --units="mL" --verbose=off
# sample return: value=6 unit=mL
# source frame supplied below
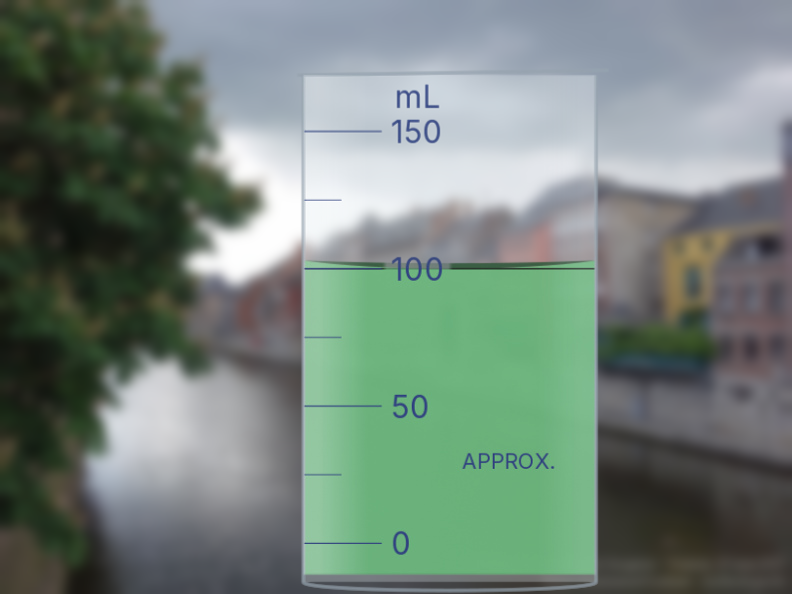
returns value=100 unit=mL
